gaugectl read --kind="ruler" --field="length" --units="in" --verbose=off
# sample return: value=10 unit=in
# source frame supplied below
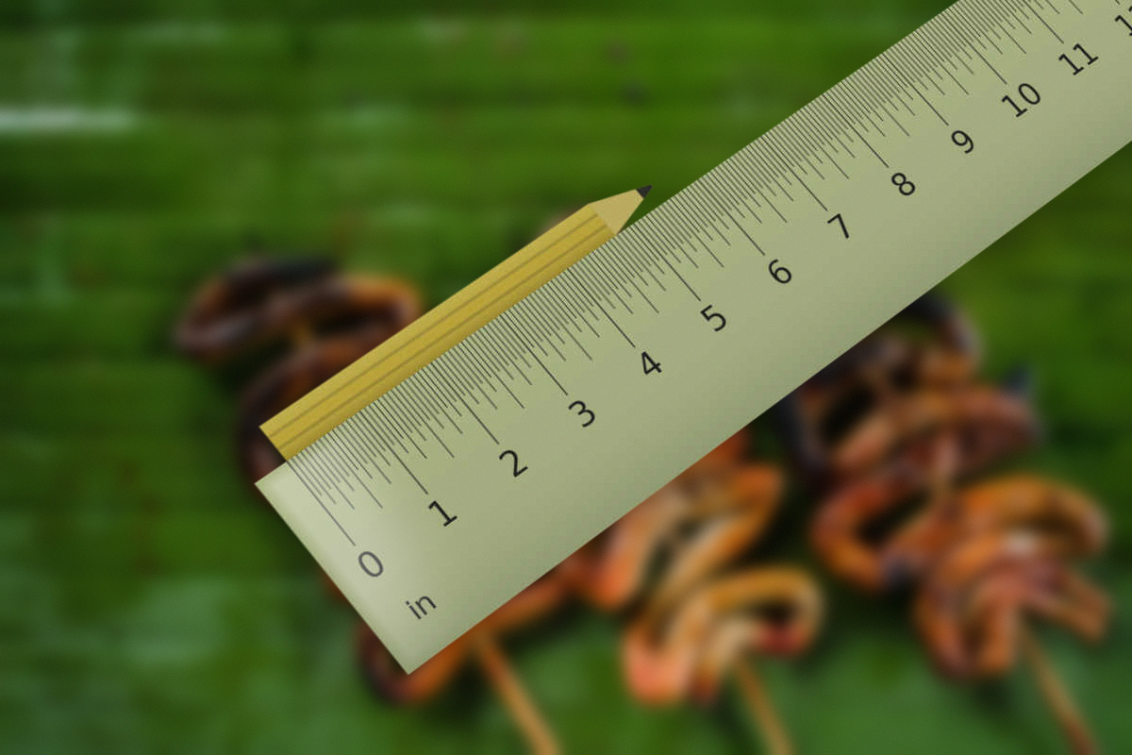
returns value=5.5 unit=in
